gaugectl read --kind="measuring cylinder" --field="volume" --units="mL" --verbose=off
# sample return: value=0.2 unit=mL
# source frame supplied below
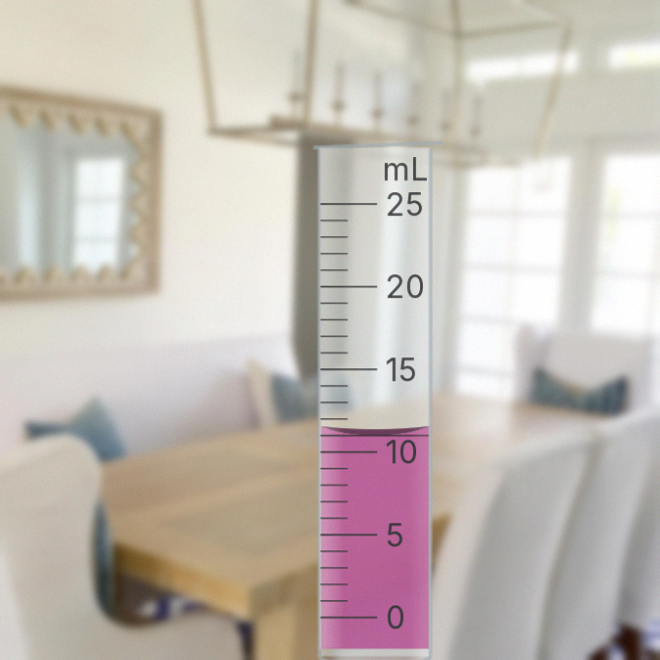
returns value=11 unit=mL
